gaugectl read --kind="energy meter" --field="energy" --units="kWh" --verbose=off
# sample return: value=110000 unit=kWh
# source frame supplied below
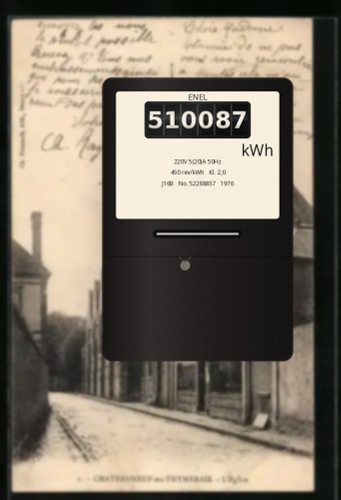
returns value=510087 unit=kWh
